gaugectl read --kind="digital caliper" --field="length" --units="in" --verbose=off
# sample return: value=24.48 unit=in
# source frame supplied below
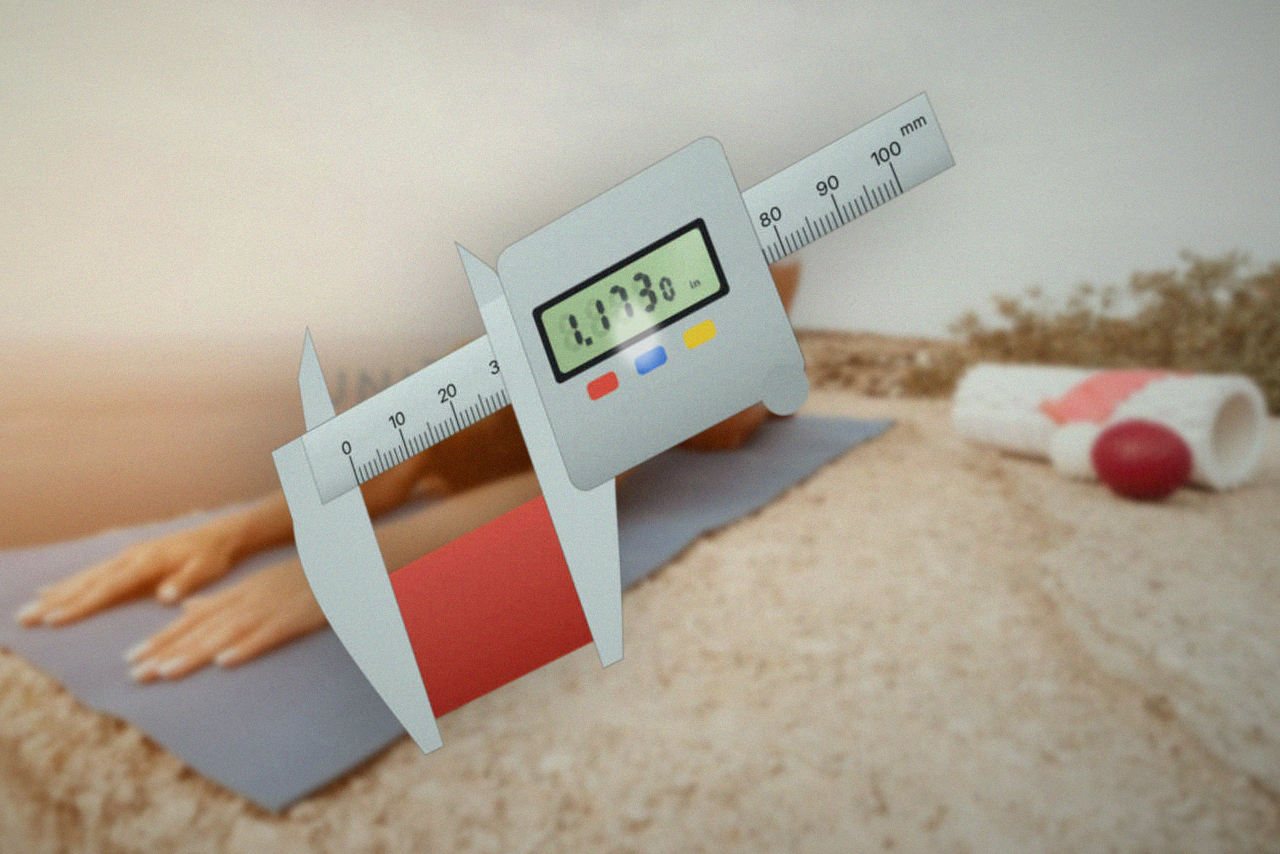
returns value=1.1730 unit=in
